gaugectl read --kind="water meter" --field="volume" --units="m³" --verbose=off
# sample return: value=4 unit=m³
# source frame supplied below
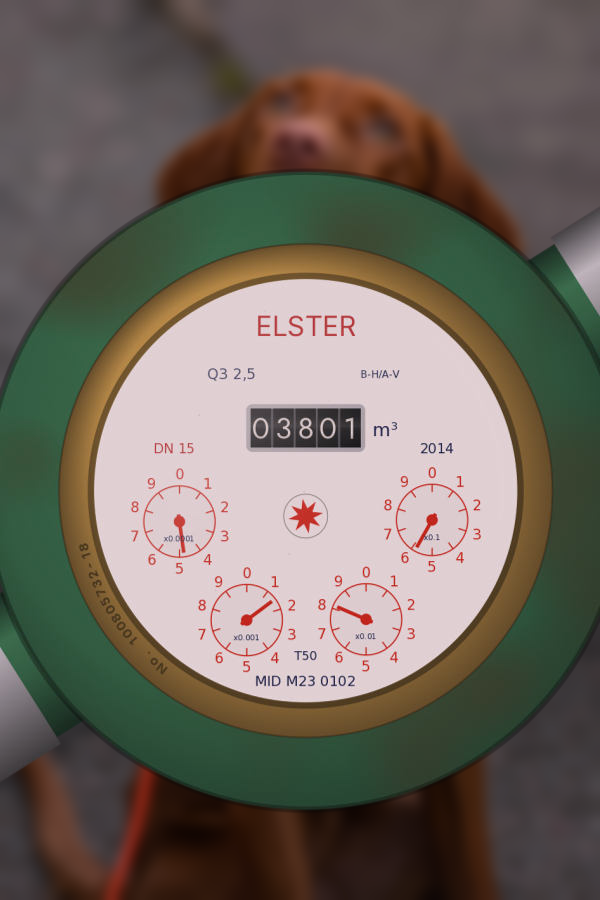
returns value=3801.5814 unit=m³
